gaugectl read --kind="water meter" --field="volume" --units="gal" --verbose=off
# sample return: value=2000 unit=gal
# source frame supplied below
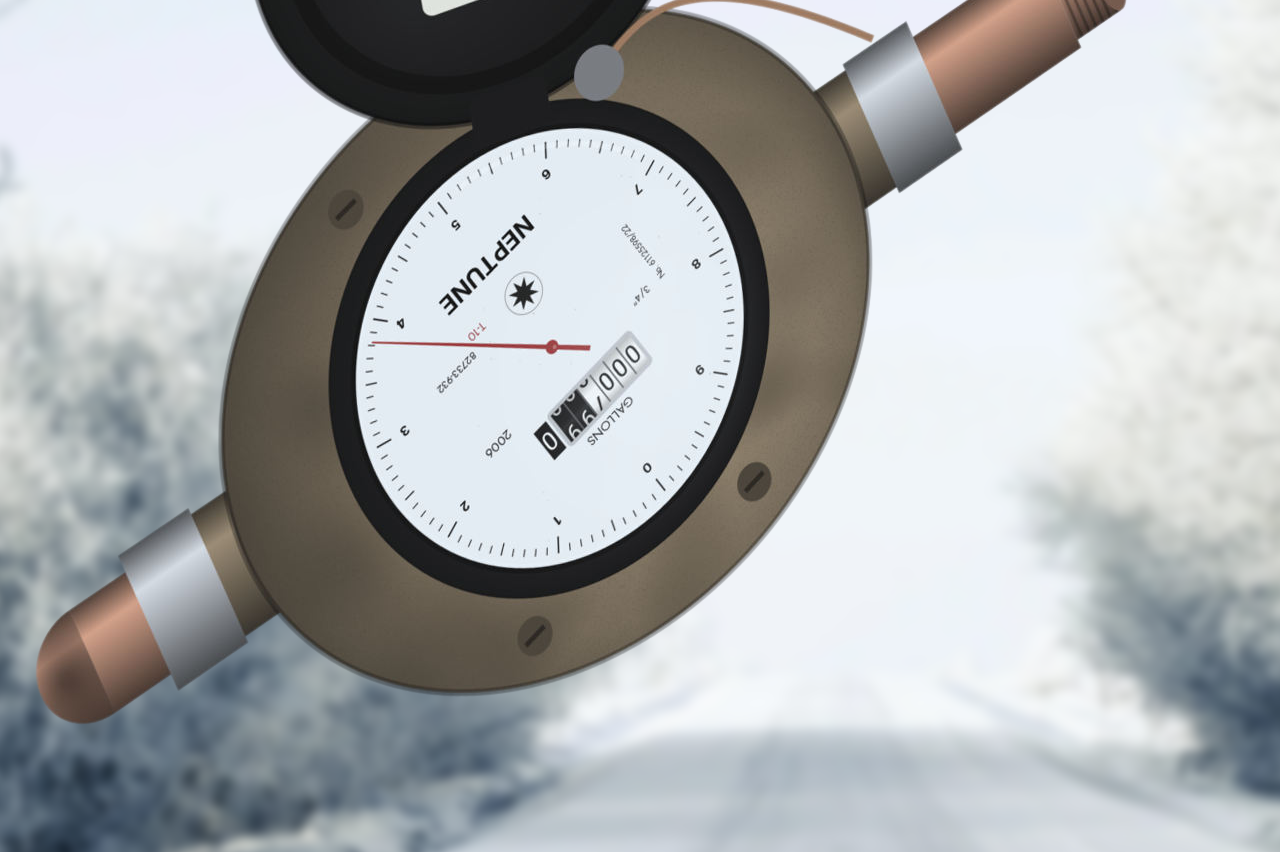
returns value=7993.8 unit=gal
